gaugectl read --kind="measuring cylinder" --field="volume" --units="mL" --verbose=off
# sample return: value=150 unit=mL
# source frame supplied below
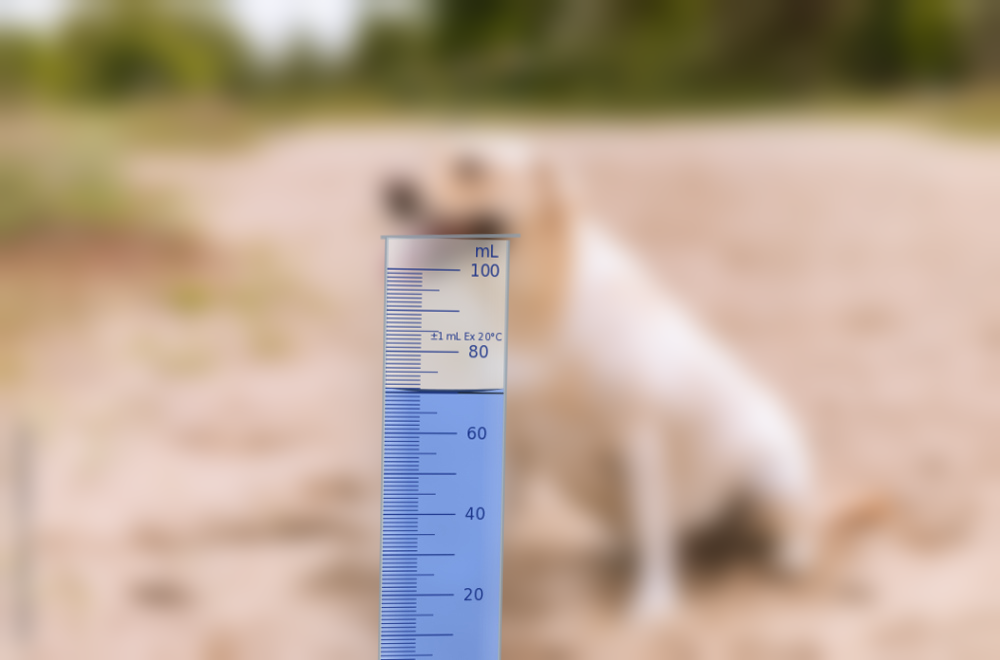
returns value=70 unit=mL
